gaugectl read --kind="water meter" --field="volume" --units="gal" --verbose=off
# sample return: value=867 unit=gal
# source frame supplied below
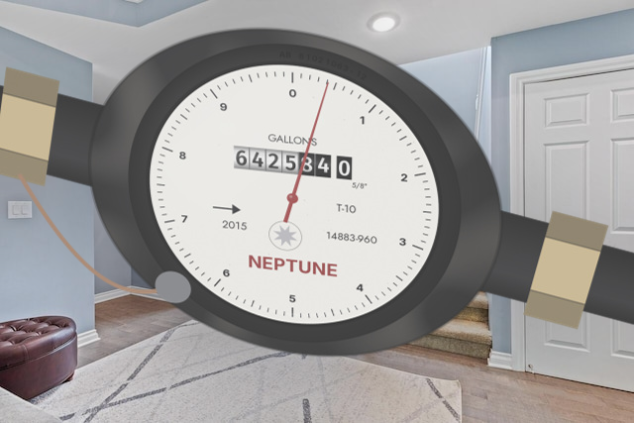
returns value=6425840.4 unit=gal
